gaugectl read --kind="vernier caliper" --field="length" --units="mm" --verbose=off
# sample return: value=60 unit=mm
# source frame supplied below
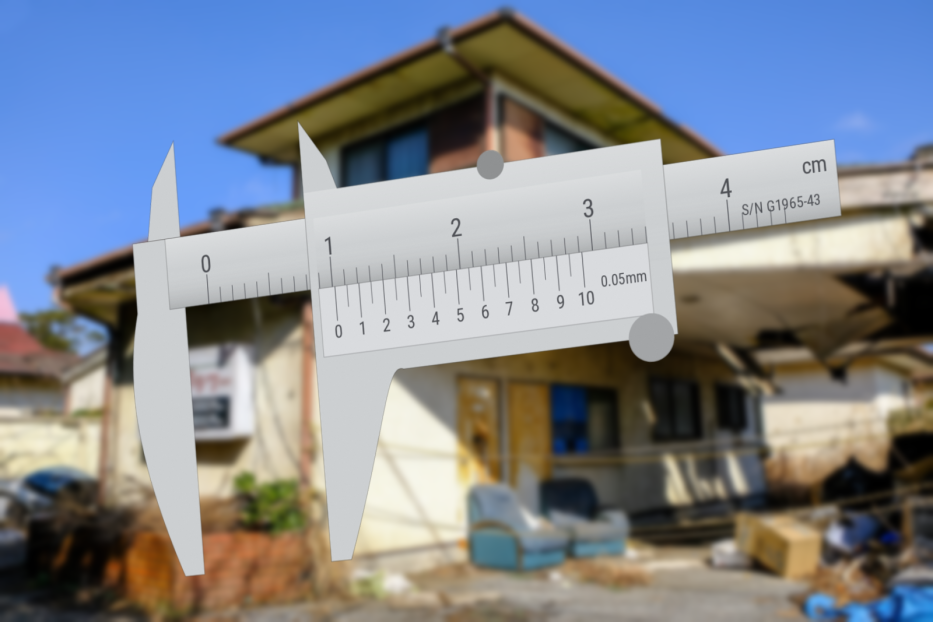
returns value=10.2 unit=mm
